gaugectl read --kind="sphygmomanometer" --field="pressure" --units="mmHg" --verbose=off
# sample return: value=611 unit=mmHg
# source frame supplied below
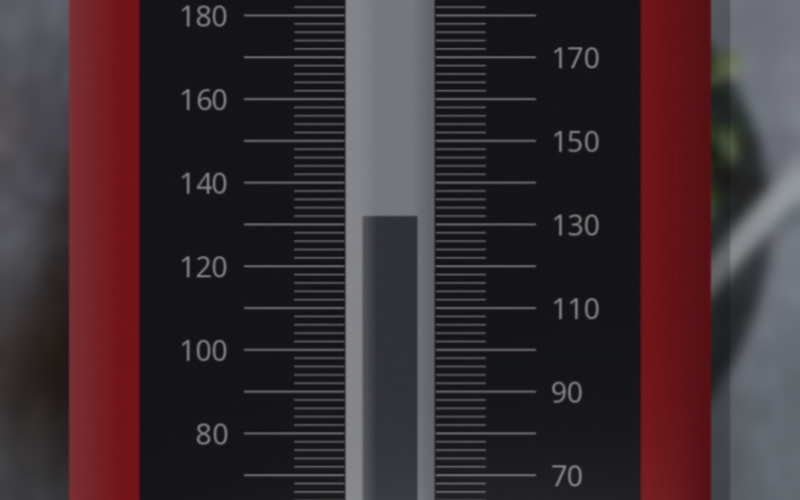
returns value=132 unit=mmHg
